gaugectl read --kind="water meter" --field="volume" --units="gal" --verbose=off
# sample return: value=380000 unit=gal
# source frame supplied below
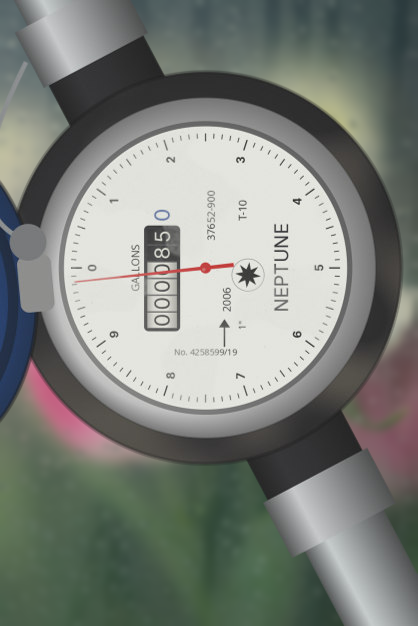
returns value=849.8 unit=gal
